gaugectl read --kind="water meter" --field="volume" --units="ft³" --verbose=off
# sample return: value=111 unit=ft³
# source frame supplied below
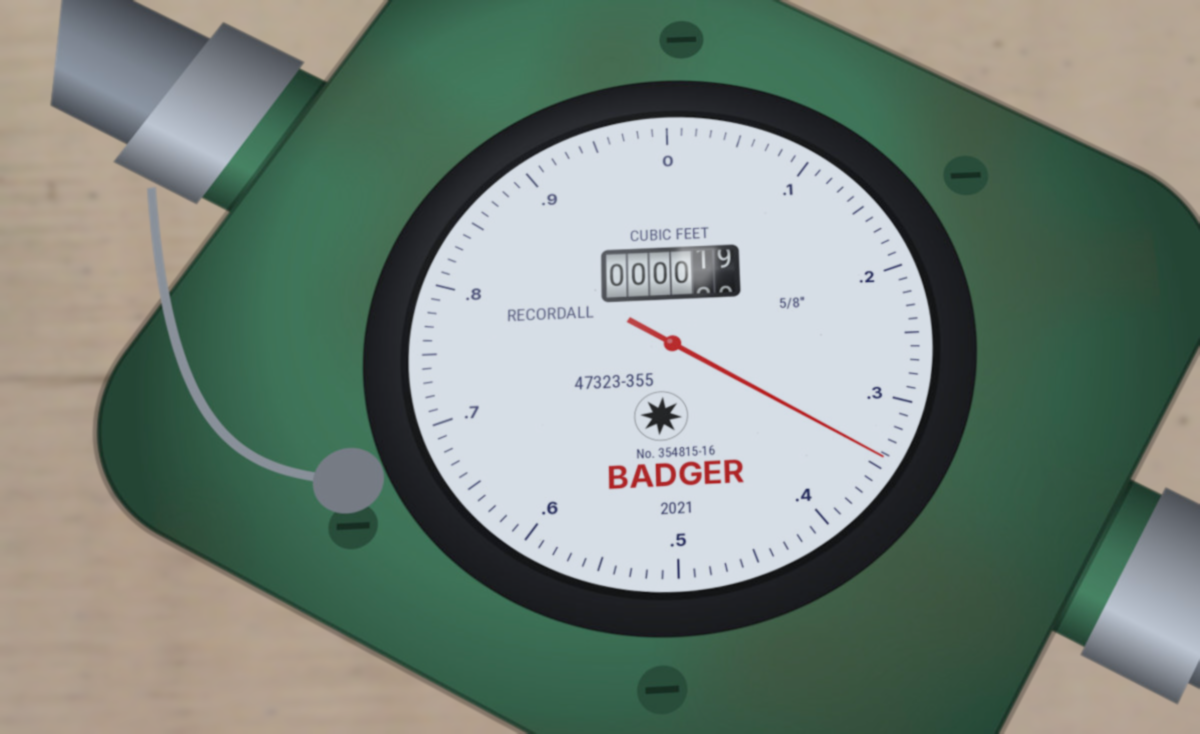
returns value=19.34 unit=ft³
